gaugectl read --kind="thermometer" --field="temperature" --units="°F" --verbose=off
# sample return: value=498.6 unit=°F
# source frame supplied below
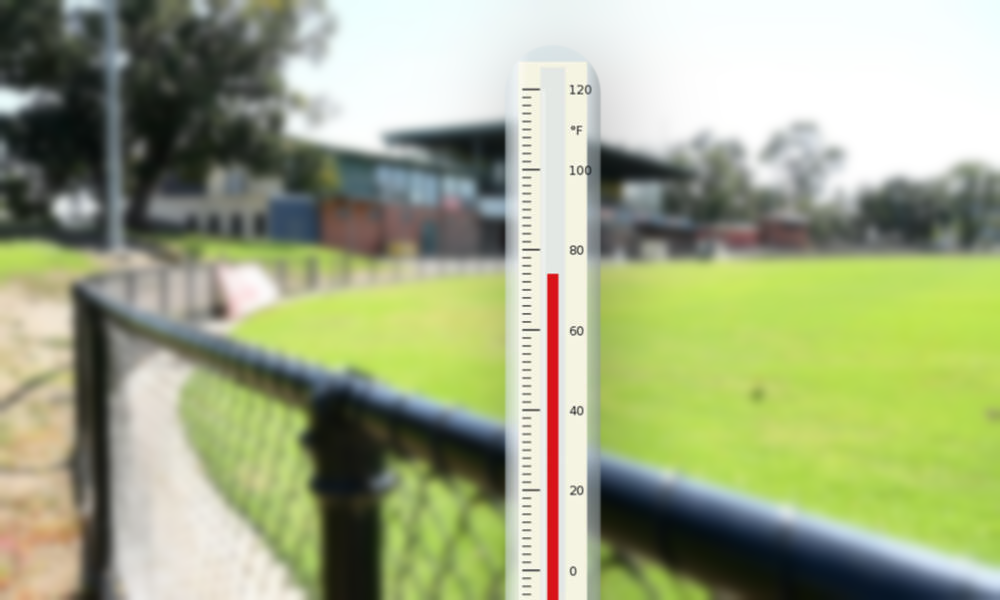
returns value=74 unit=°F
